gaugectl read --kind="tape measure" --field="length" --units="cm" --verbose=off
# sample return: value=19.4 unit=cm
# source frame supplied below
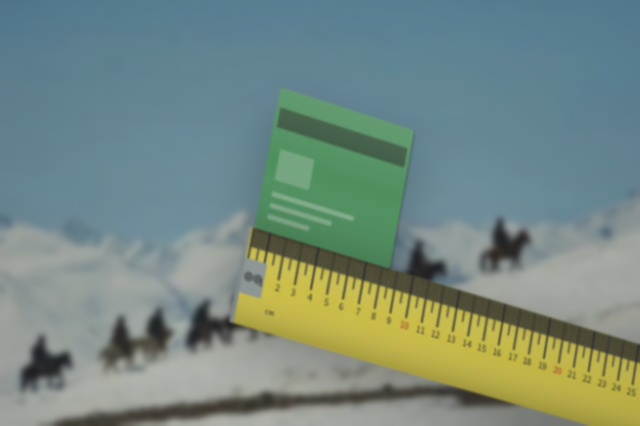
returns value=8.5 unit=cm
